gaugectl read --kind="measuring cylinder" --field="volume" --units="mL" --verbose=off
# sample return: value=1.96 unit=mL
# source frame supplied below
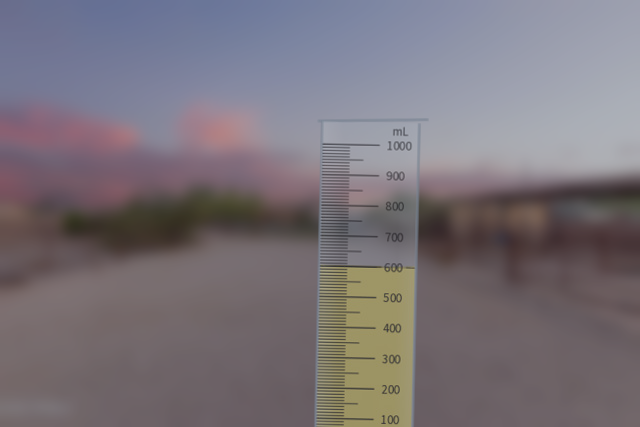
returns value=600 unit=mL
